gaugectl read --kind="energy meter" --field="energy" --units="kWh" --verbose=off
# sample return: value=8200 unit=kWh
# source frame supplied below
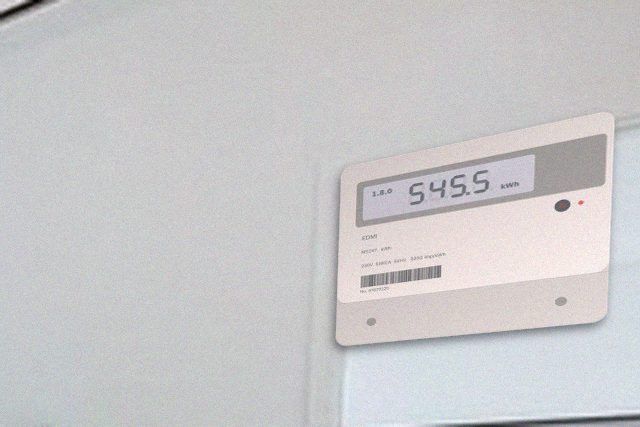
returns value=545.5 unit=kWh
